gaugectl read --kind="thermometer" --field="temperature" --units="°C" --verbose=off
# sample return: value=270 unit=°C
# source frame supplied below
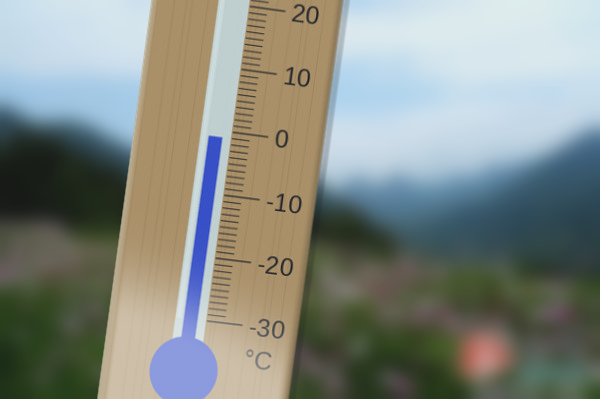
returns value=-1 unit=°C
